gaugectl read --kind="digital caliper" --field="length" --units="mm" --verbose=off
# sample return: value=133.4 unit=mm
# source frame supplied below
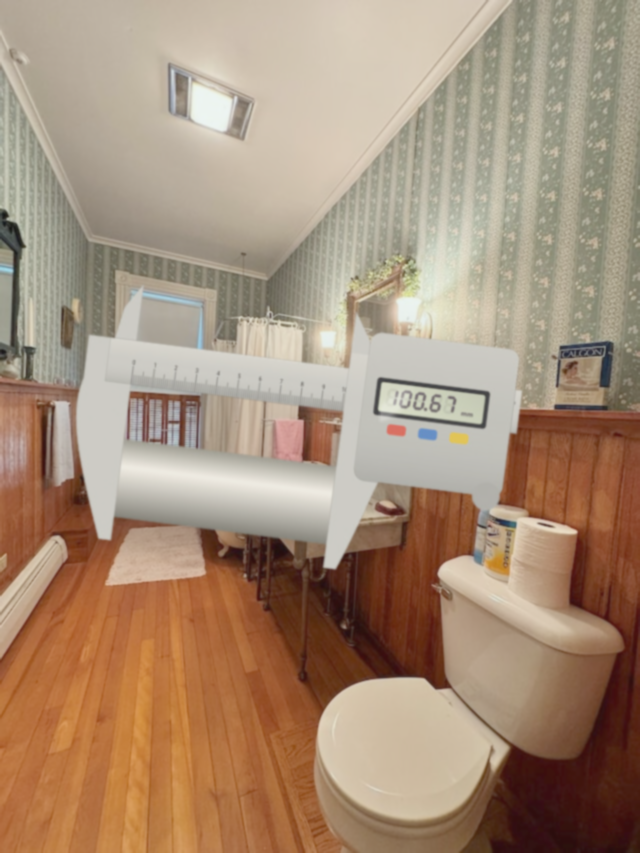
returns value=100.67 unit=mm
